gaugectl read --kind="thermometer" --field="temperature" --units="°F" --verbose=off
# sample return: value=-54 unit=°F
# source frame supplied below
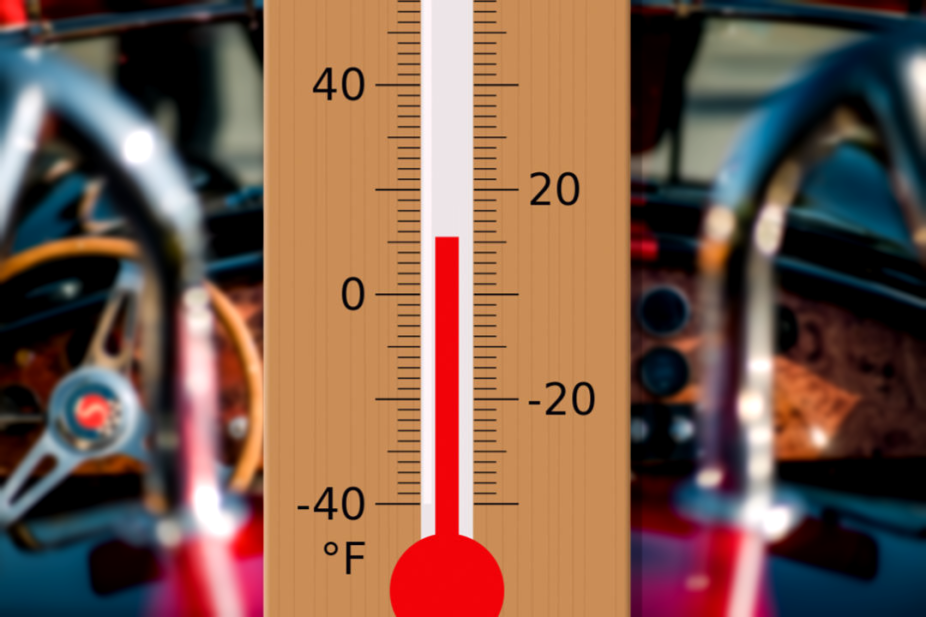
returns value=11 unit=°F
